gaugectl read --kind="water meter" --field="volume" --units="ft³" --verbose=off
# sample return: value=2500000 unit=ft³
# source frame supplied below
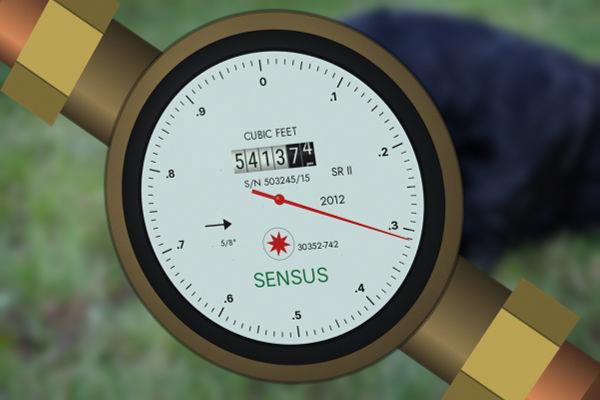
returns value=541374.31 unit=ft³
